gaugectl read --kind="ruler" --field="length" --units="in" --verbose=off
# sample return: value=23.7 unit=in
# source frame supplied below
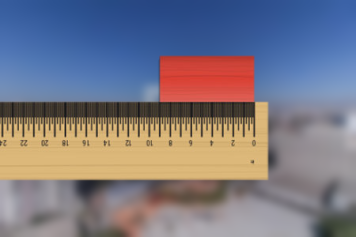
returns value=9 unit=in
